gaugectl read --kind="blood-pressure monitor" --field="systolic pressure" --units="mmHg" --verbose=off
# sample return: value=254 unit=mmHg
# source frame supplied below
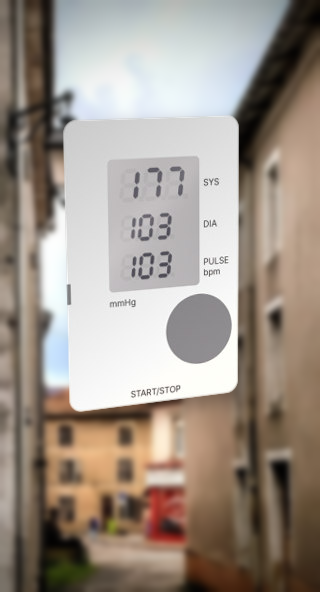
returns value=177 unit=mmHg
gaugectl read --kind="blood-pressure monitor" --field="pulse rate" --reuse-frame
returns value=103 unit=bpm
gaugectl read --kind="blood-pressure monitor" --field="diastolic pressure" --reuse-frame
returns value=103 unit=mmHg
